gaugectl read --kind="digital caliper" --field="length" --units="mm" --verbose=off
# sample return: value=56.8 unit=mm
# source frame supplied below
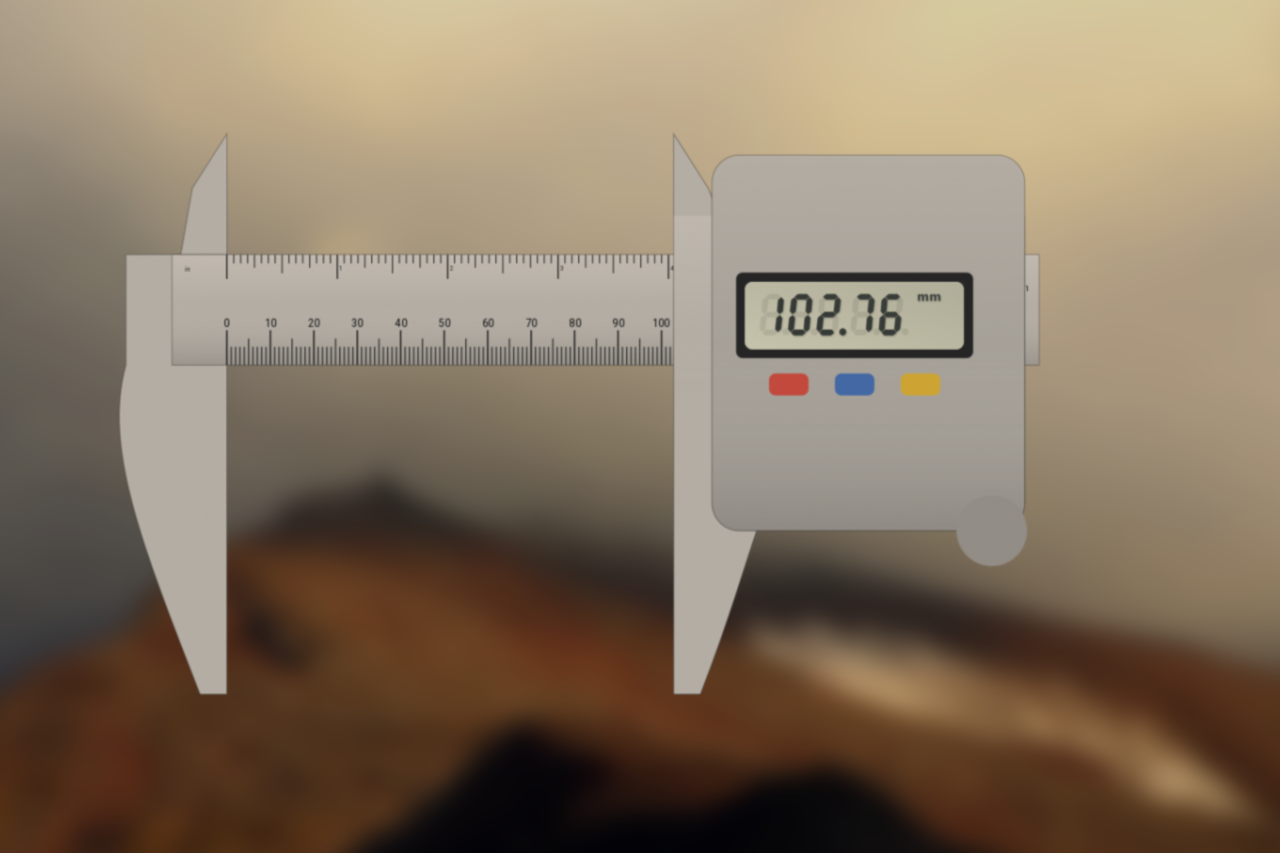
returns value=102.76 unit=mm
